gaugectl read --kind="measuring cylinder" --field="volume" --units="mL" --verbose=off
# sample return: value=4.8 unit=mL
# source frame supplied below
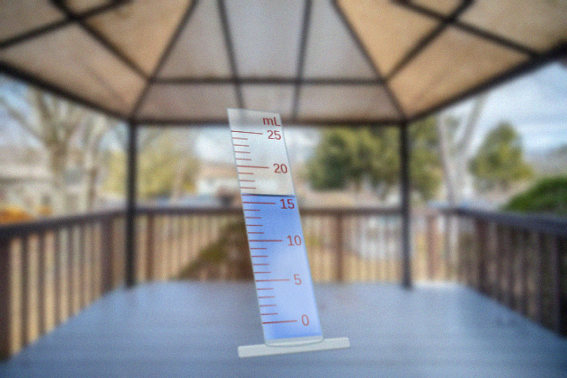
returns value=16 unit=mL
